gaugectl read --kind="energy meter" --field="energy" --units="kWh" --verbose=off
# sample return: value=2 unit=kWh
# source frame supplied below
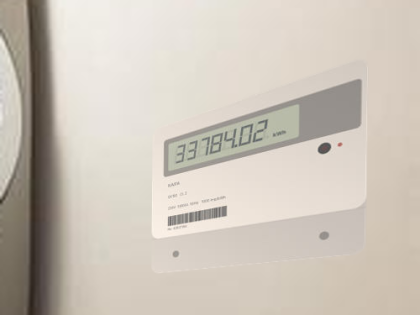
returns value=33784.02 unit=kWh
